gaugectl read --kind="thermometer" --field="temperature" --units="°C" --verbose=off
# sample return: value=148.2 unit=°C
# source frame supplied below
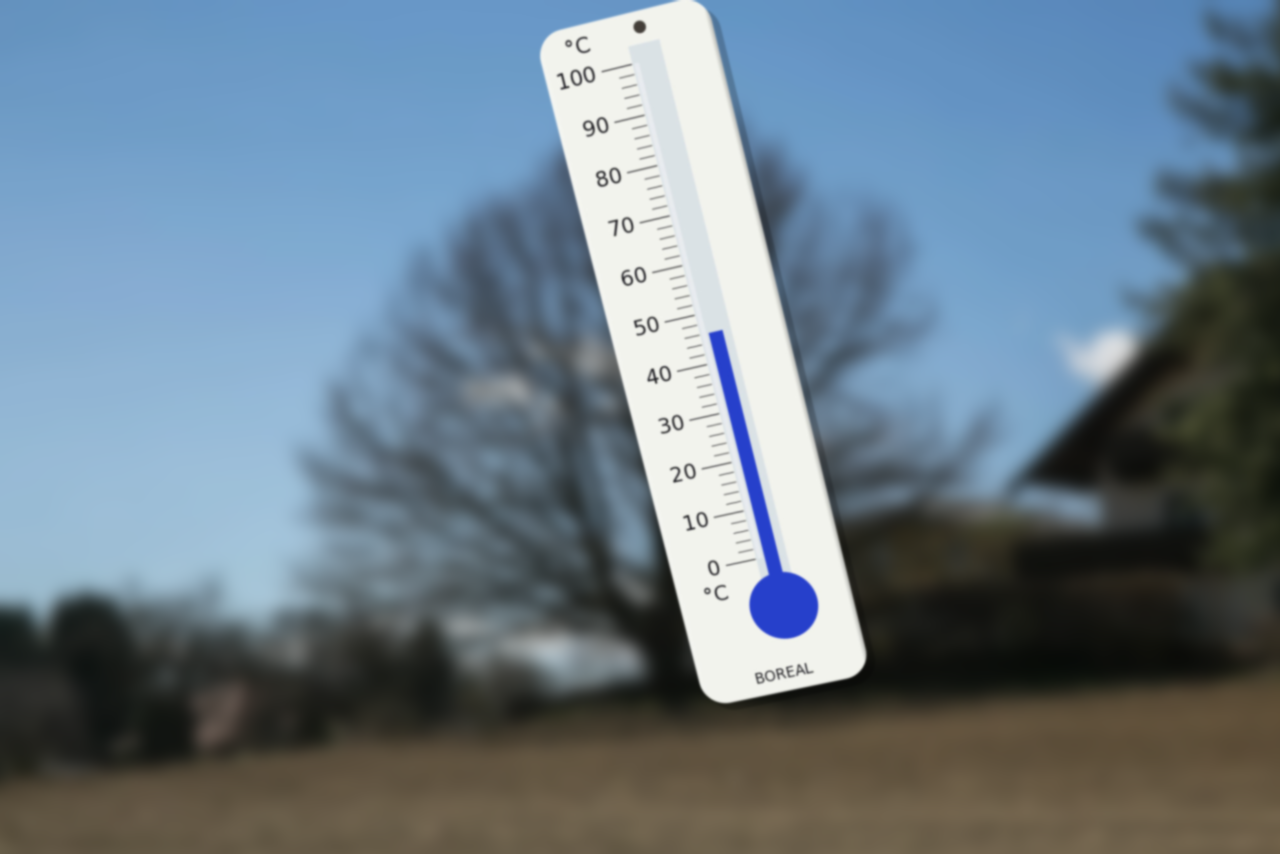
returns value=46 unit=°C
